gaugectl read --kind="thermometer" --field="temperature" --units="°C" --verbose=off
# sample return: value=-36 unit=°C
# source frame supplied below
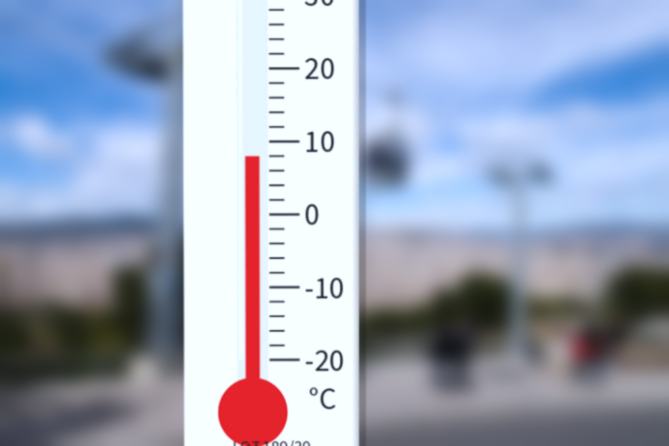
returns value=8 unit=°C
